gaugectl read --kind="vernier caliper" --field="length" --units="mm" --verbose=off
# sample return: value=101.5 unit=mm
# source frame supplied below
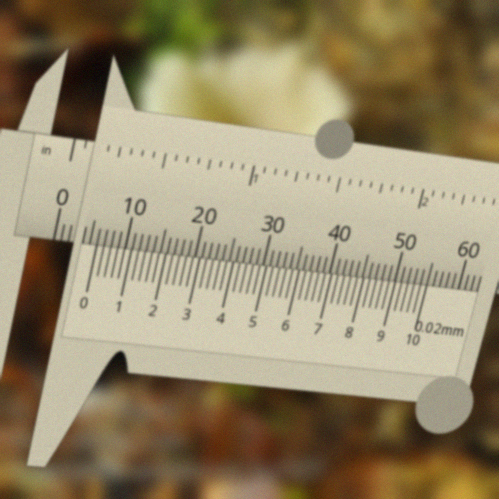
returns value=6.0 unit=mm
